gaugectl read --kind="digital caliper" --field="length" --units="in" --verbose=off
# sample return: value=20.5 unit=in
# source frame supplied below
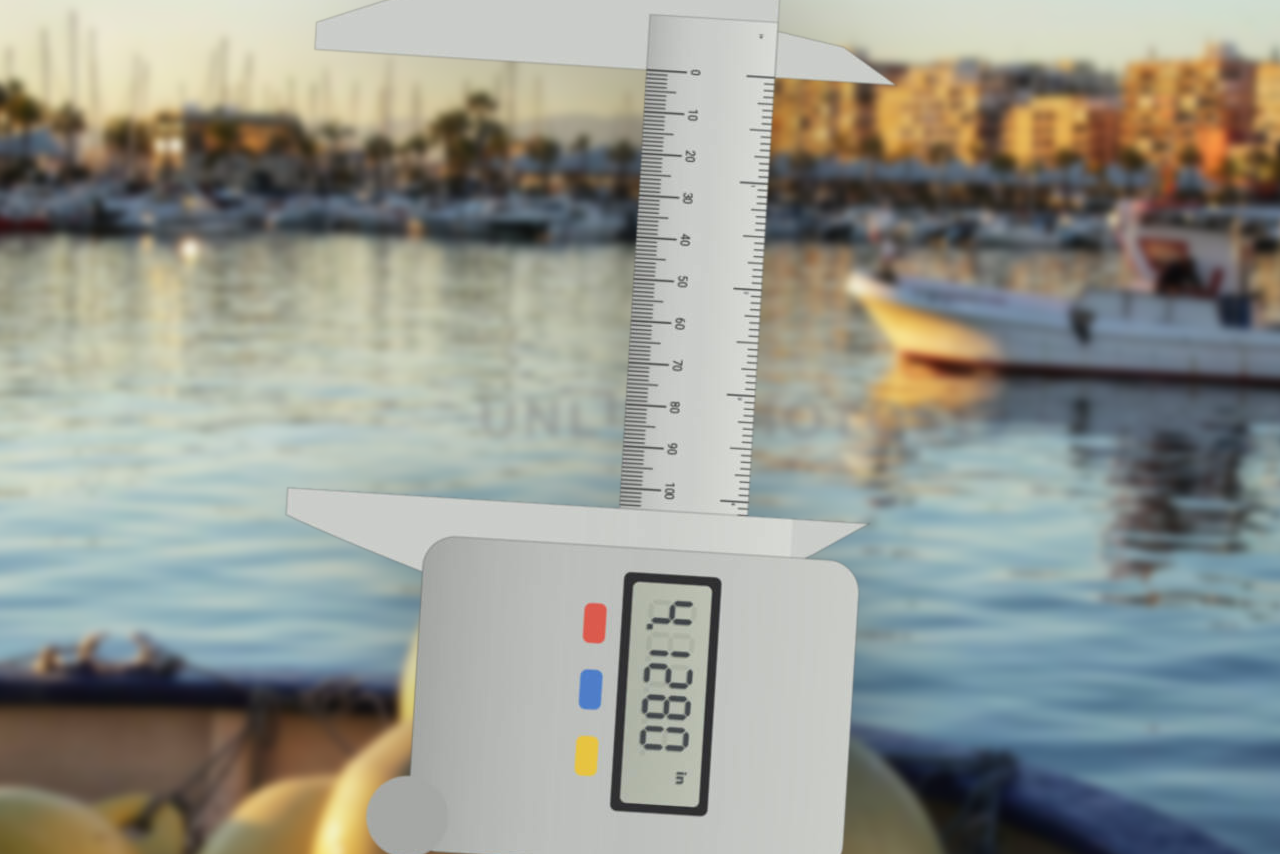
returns value=4.1280 unit=in
